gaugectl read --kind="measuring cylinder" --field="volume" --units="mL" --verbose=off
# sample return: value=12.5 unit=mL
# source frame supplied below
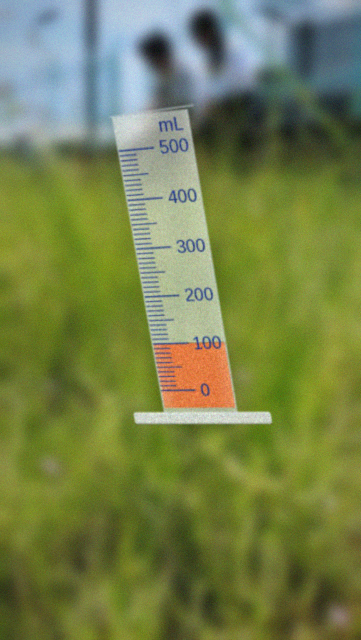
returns value=100 unit=mL
